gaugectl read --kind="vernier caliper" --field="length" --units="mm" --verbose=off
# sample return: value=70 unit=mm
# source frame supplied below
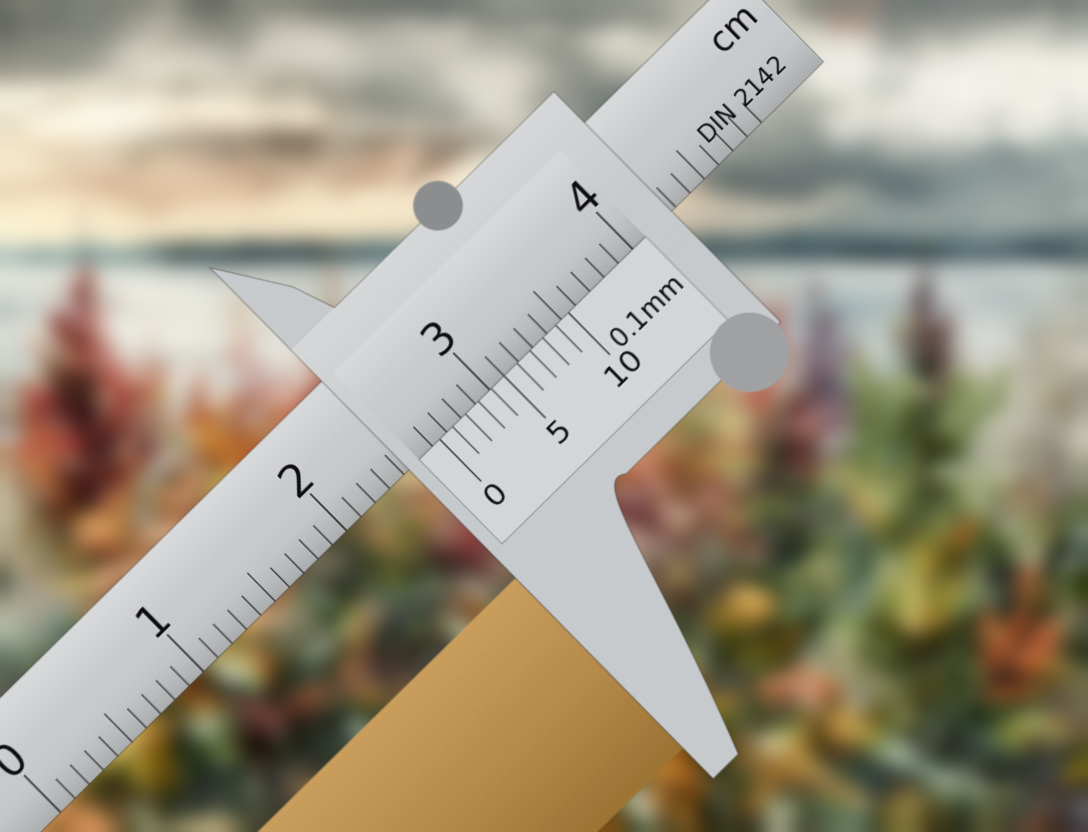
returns value=26.5 unit=mm
